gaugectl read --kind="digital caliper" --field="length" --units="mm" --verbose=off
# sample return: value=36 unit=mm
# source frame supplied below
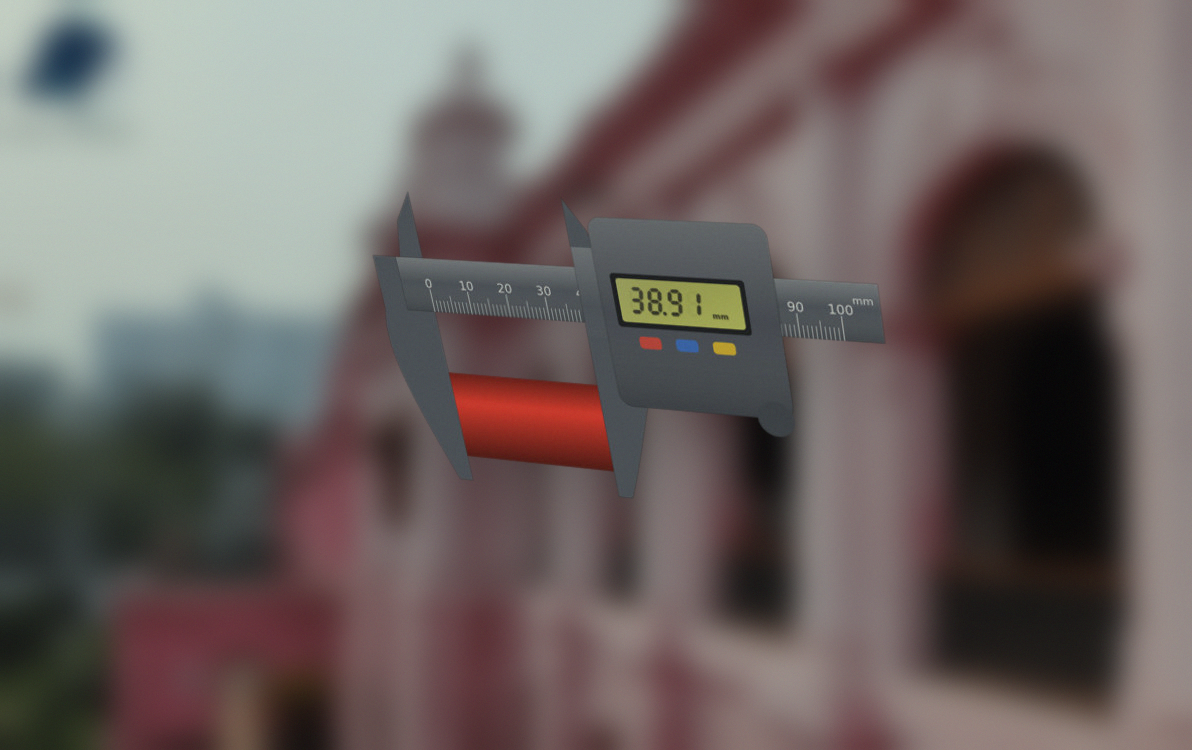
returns value=38.91 unit=mm
